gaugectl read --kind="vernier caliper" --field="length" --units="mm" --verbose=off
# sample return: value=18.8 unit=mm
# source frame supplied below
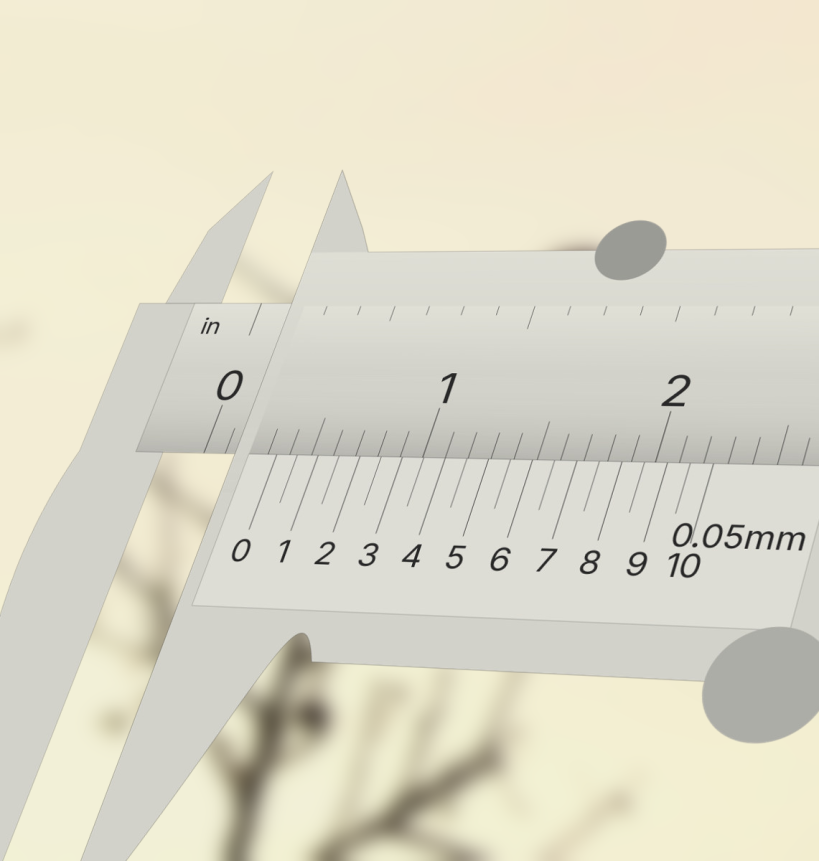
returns value=3.40 unit=mm
